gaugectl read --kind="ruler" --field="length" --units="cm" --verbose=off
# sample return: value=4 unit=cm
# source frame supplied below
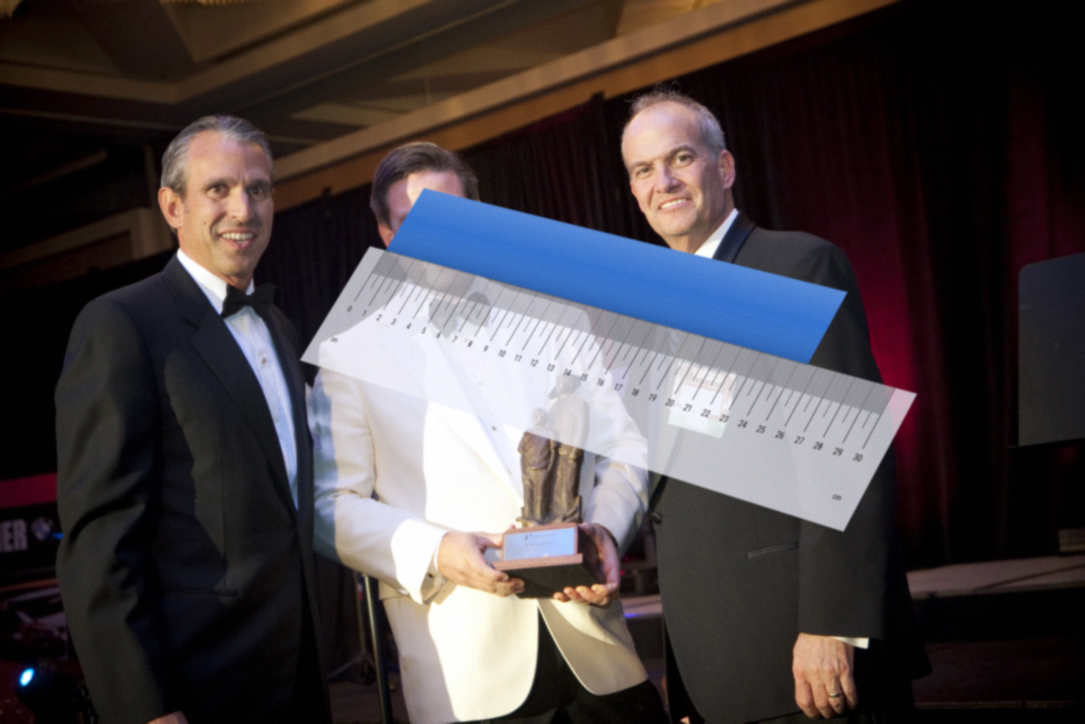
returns value=25.5 unit=cm
